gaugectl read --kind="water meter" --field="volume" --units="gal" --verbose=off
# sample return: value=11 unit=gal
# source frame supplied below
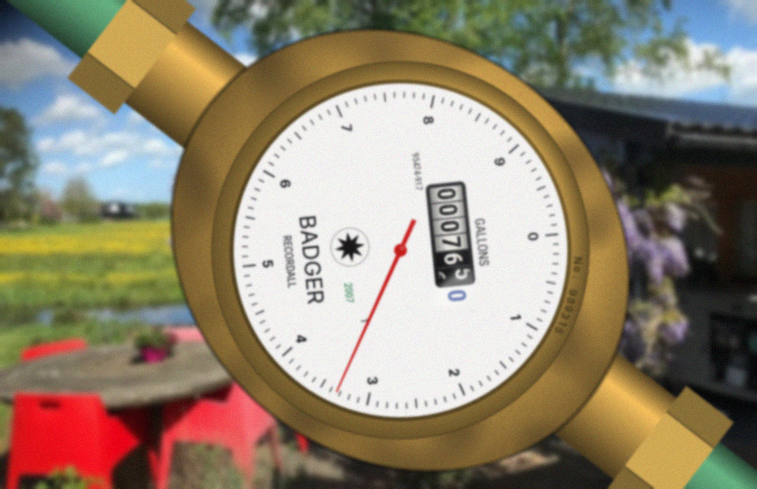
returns value=7653.3 unit=gal
